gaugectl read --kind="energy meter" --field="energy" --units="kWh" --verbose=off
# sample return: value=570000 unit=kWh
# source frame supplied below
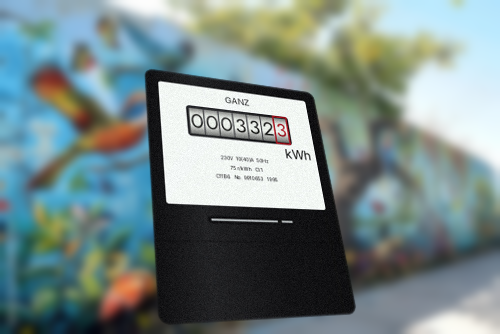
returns value=332.3 unit=kWh
